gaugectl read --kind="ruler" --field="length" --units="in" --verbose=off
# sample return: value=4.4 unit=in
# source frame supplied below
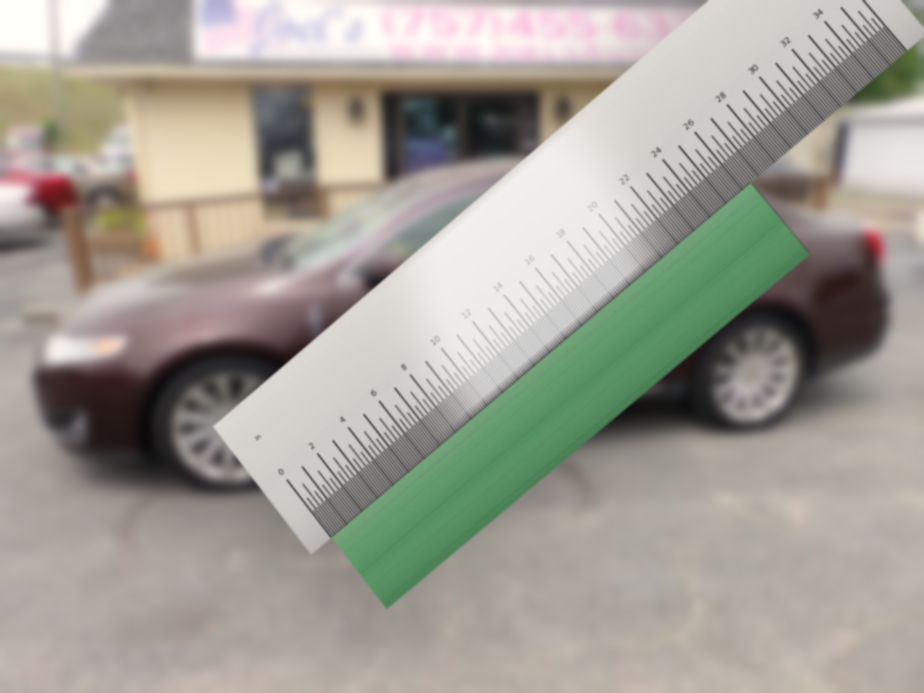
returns value=26.5 unit=in
